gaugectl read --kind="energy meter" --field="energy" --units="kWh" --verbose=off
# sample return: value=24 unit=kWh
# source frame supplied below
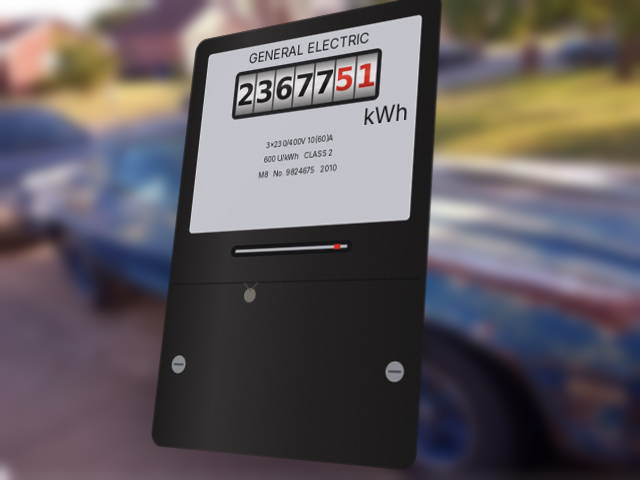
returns value=23677.51 unit=kWh
